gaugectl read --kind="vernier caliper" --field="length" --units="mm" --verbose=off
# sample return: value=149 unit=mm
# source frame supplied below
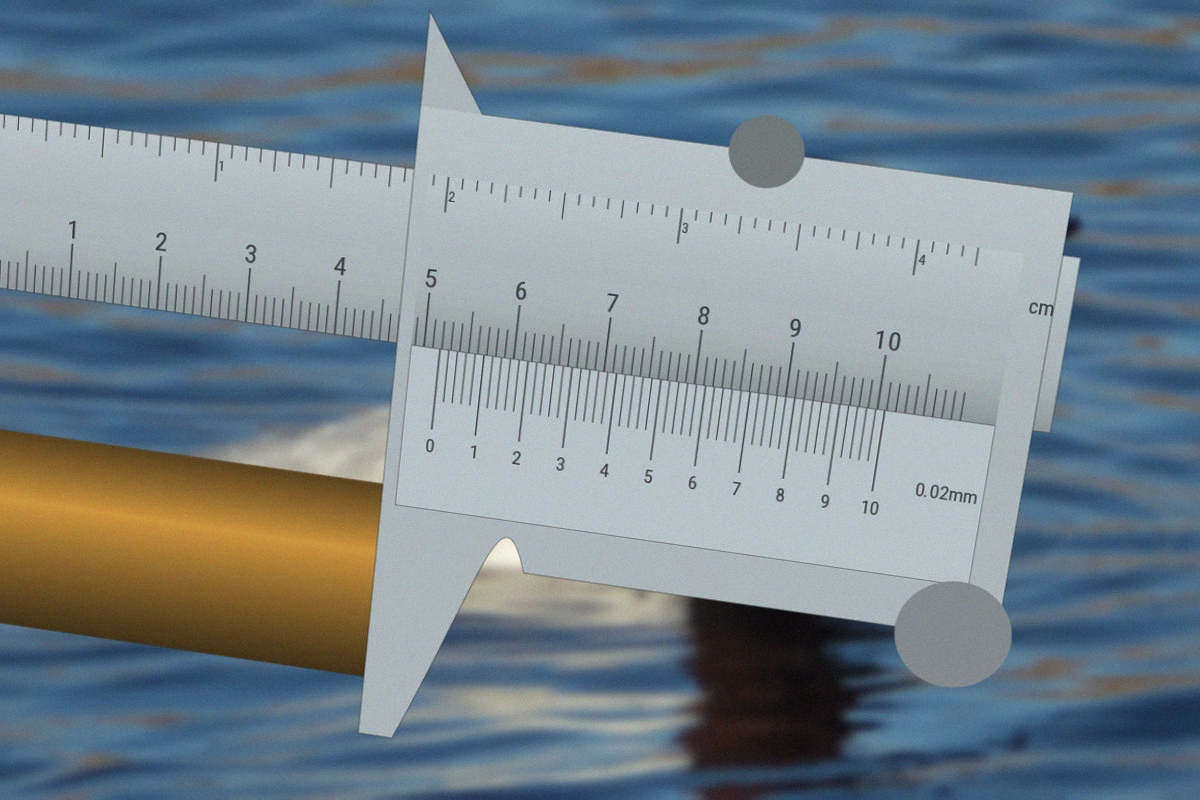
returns value=51.8 unit=mm
